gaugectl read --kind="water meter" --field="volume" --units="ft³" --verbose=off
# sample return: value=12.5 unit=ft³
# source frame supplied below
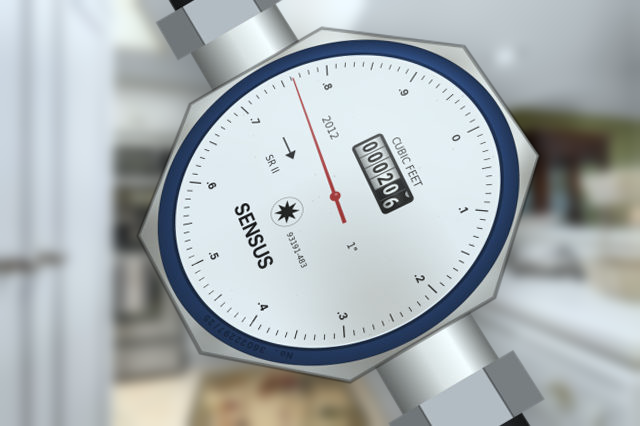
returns value=205.76 unit=ft³
